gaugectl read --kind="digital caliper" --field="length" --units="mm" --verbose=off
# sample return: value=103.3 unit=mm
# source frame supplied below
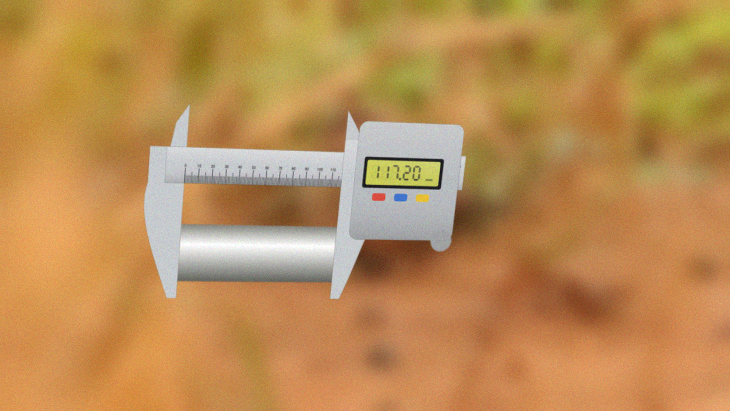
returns value=117.20 unit=mm
